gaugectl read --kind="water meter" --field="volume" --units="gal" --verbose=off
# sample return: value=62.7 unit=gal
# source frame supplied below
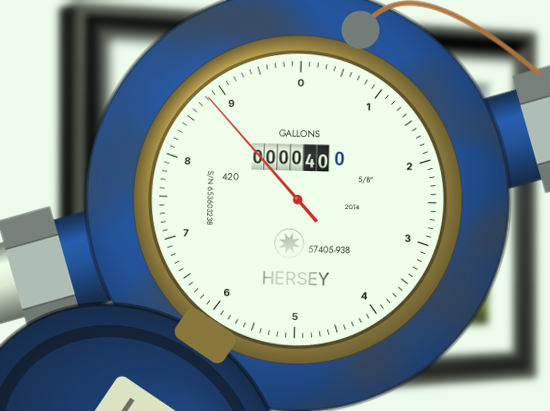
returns value=398.8 unit=gal
